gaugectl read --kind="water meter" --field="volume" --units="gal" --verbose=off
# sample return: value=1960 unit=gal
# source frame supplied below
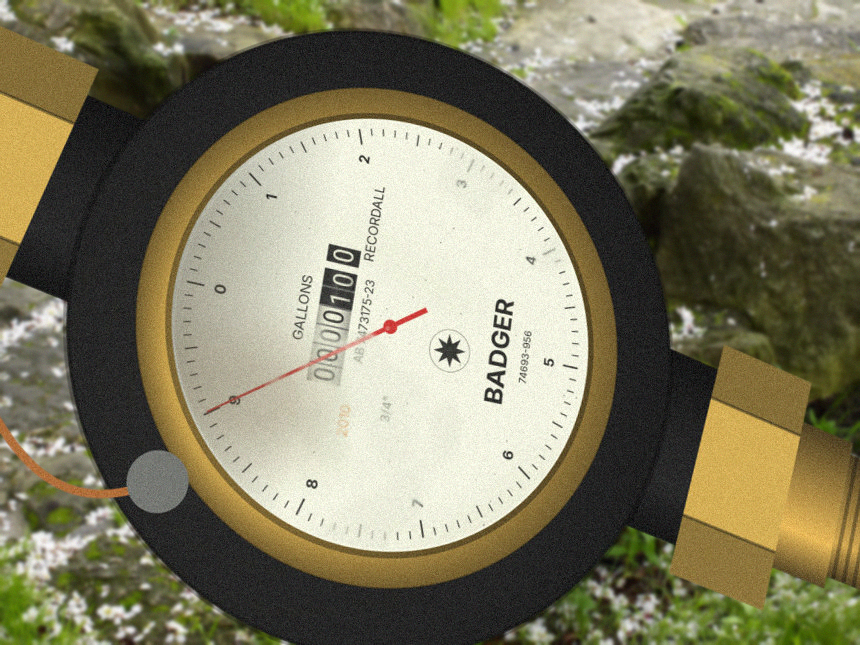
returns value=99.0 unit=gal
